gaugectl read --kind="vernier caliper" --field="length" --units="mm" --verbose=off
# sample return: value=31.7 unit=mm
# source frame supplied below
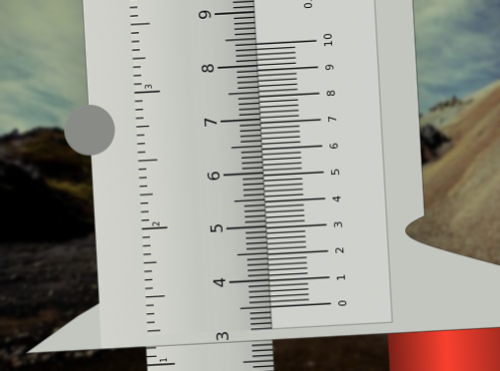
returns value=35.0 unit=mm
